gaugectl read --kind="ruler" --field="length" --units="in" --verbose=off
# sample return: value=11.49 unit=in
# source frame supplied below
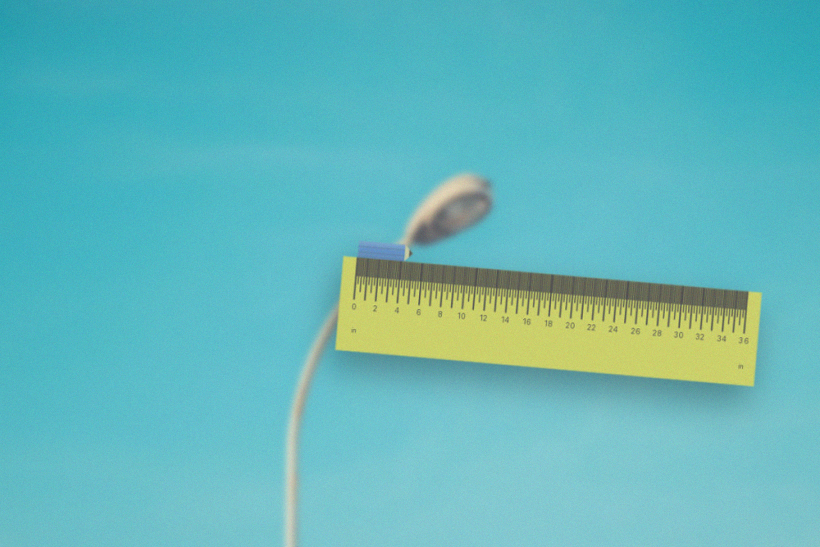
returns value=5 unit=in
